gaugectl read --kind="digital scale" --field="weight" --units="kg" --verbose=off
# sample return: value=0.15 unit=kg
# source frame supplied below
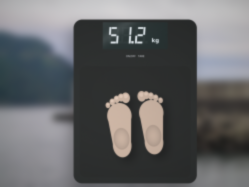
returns value=51.2 unit=kg
